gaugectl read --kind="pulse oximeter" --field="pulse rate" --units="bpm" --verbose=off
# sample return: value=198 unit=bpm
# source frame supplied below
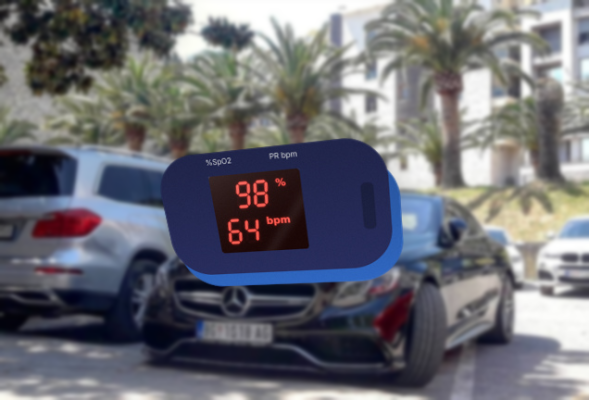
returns value=64 unit=bpm
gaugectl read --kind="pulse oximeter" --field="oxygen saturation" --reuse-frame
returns value=98 unit=%
